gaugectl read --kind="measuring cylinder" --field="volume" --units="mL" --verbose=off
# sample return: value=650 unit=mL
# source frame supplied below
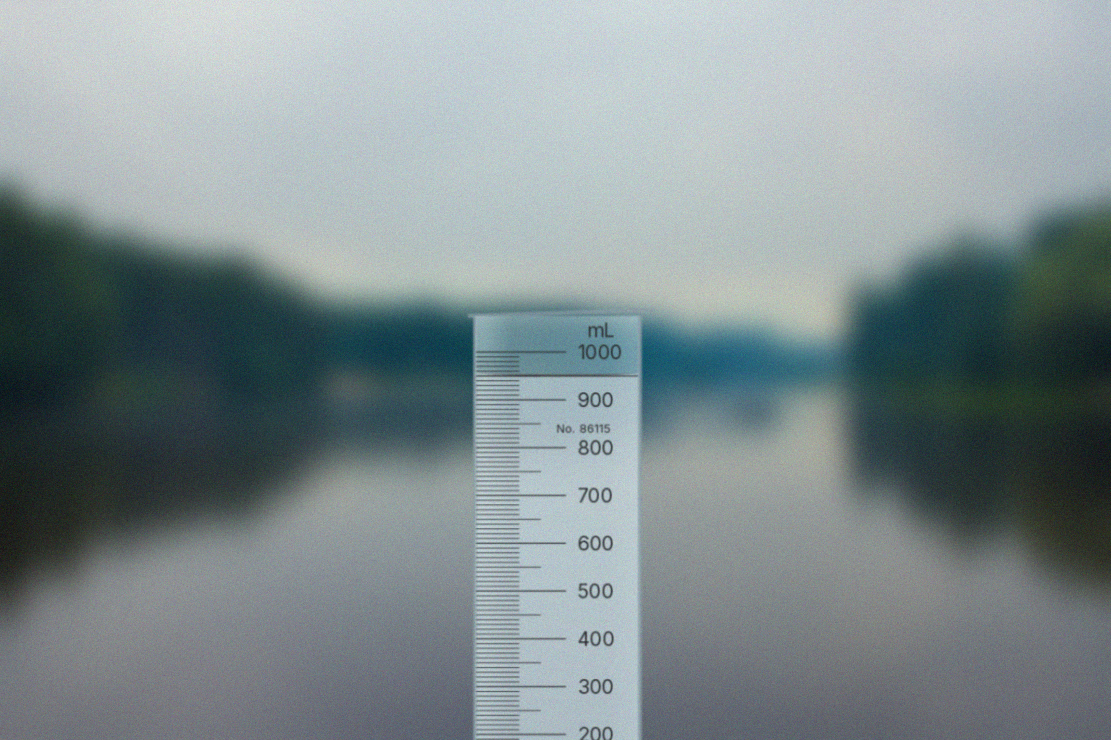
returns value=950 unit=mL
